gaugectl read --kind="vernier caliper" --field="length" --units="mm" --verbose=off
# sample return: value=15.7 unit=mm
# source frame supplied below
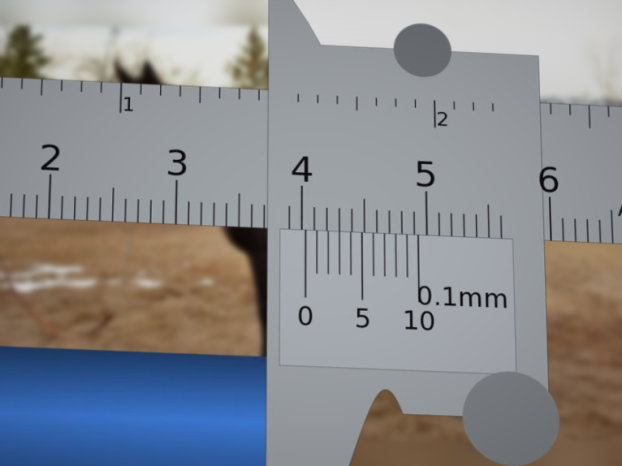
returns value=40.3 unit=mm
